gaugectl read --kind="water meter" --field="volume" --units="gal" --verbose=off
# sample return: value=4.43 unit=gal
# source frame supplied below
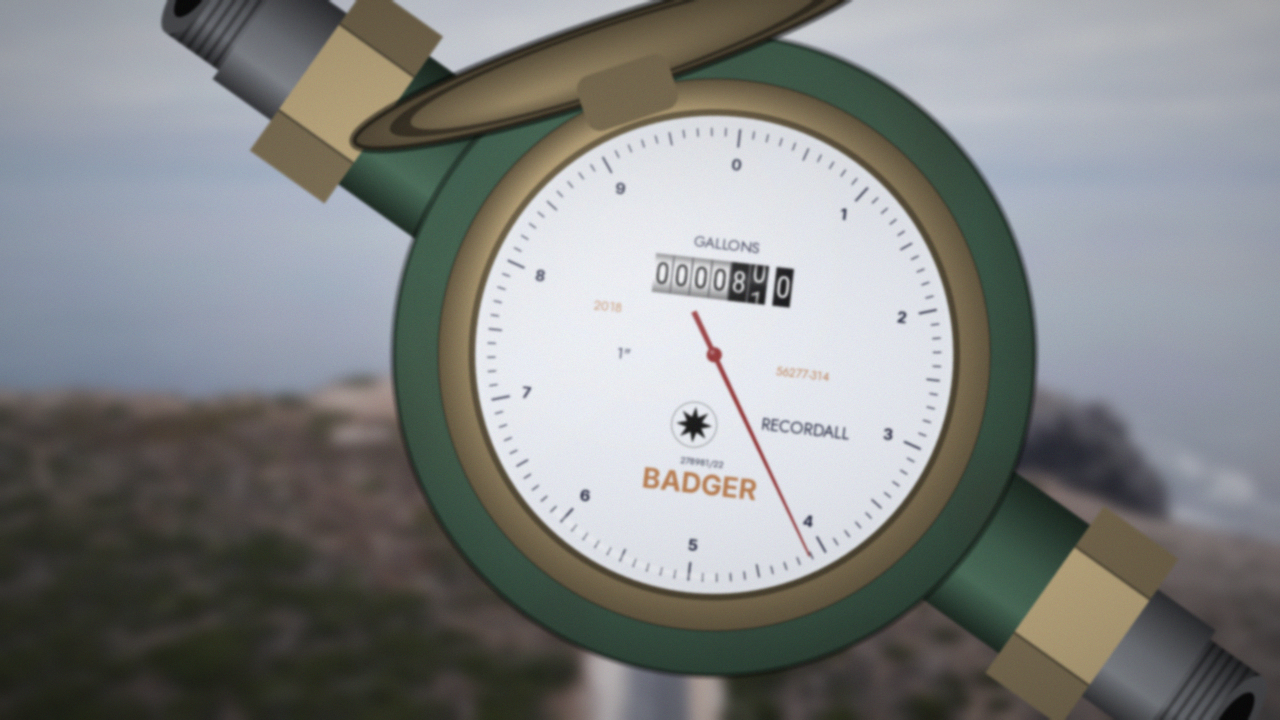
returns value=804.1 unit=gal
